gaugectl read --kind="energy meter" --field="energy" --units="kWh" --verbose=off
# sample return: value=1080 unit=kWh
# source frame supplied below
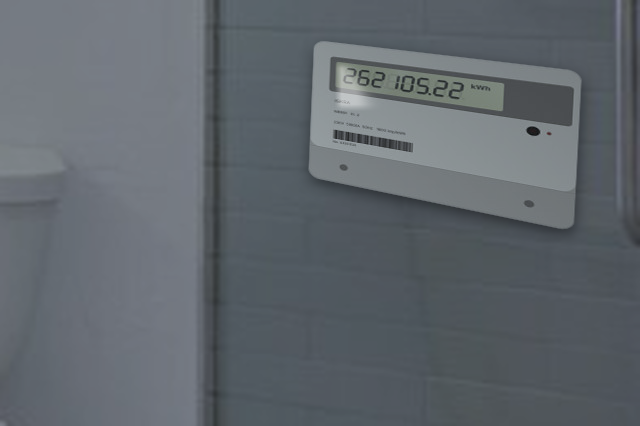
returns value=262105.22 unit=kWh
